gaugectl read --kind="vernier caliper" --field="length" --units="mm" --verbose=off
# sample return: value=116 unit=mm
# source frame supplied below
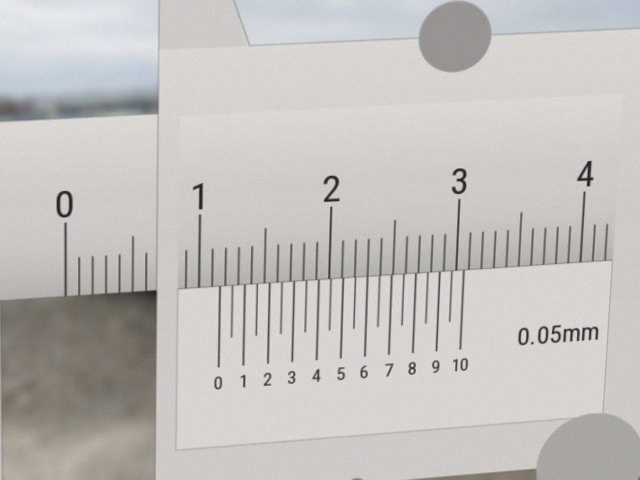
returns value=11.6 unit=mm
